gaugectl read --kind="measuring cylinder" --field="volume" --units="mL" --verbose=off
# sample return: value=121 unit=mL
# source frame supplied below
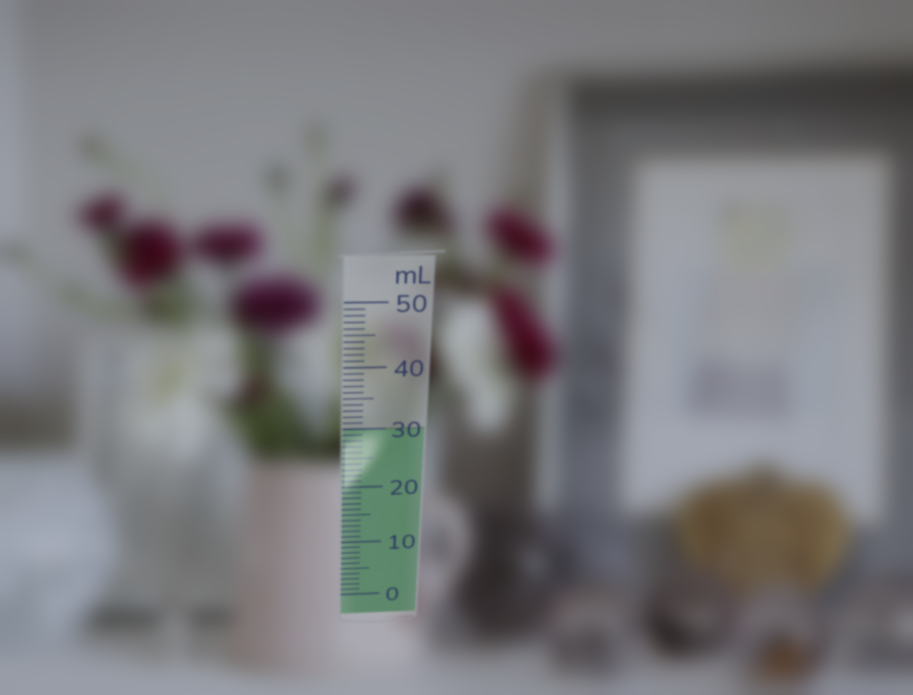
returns value=30 unit=mL
